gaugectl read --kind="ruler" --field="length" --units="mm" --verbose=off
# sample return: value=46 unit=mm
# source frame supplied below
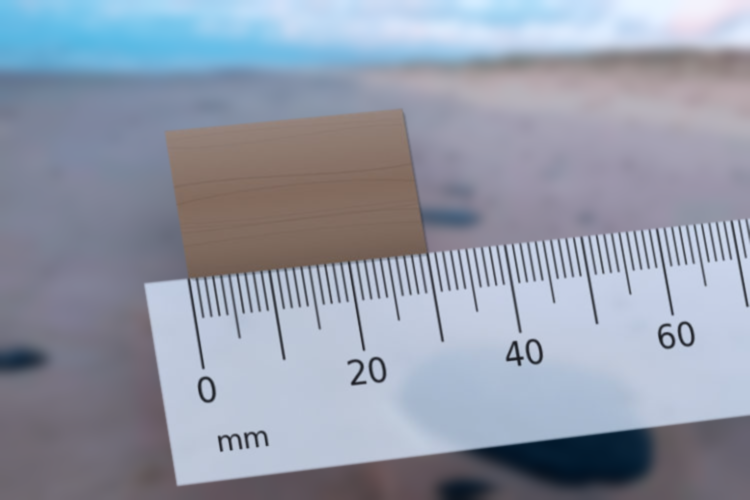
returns value=30 unit=mm
